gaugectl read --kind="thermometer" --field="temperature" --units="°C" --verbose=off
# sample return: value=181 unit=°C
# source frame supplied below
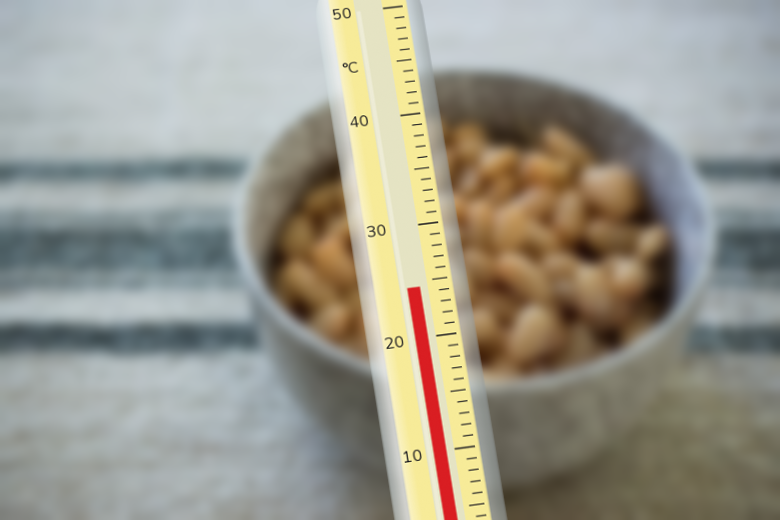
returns value=24.5 unit=°C
